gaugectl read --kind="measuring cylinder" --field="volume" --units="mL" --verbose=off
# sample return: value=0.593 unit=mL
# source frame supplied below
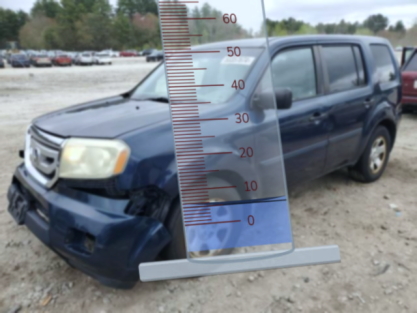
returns value=5 unit=mL
